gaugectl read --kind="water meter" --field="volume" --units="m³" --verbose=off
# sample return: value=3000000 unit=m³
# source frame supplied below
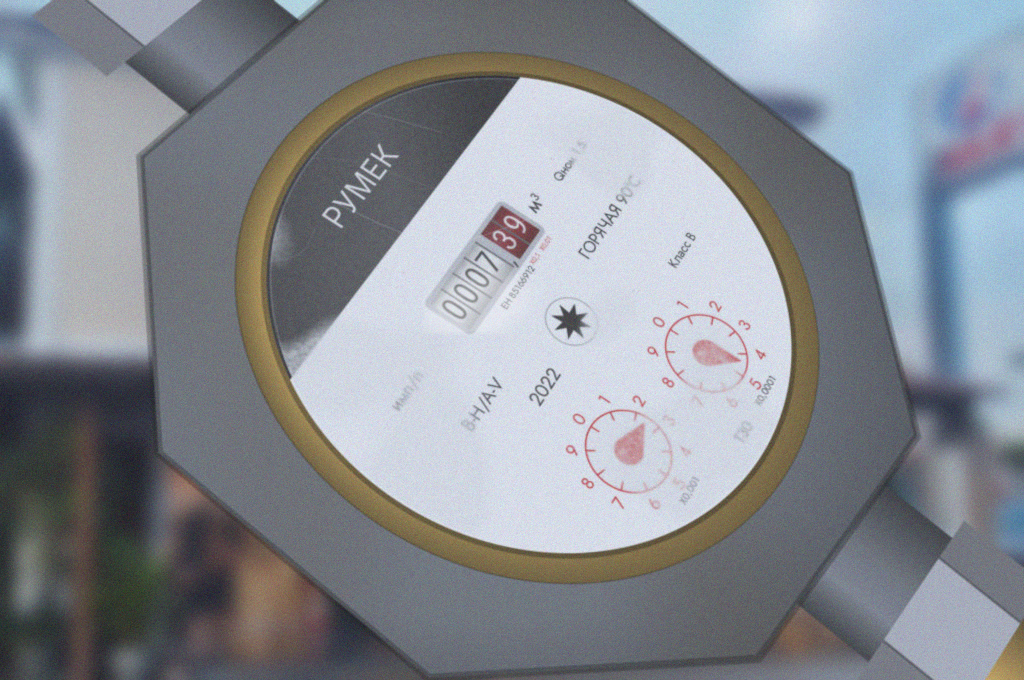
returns value=7.3924 unit=m³
